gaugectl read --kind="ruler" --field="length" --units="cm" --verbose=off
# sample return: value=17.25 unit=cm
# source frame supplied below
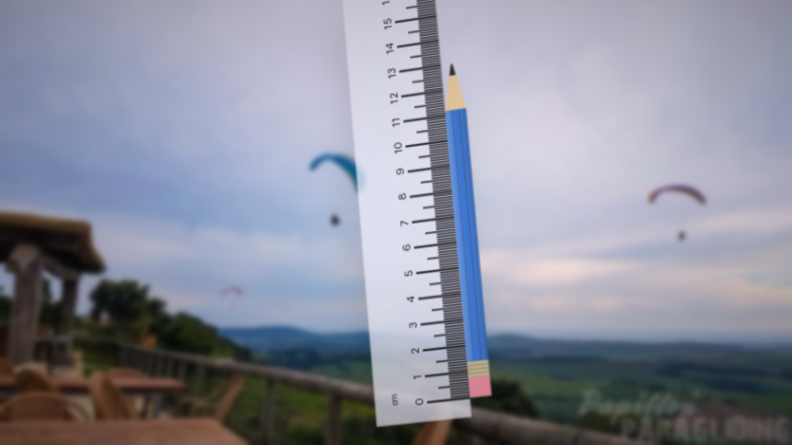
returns value=13 unit=cm
